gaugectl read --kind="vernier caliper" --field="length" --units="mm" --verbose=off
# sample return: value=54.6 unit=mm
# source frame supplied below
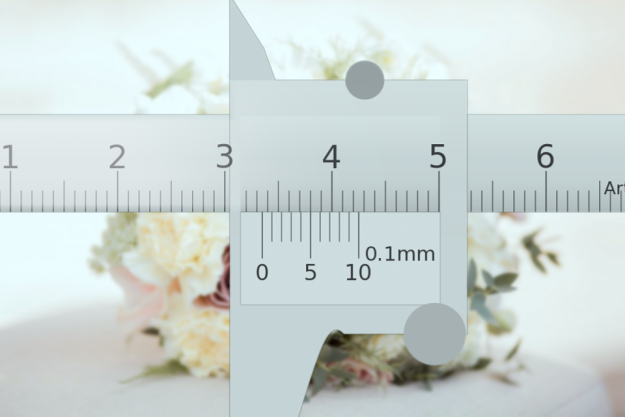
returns value=33.5 unit=mm
